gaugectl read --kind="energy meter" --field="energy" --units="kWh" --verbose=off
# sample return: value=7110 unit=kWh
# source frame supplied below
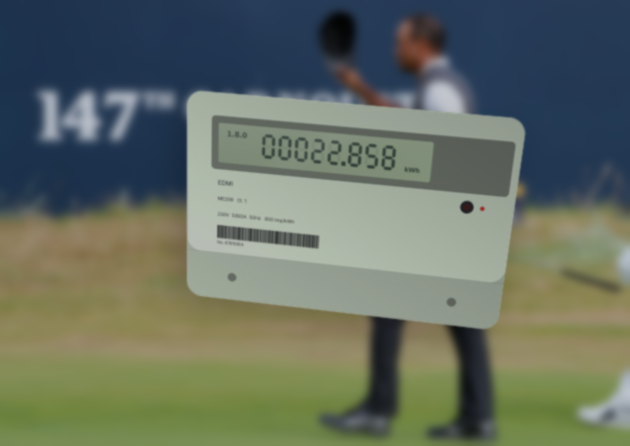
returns value=22.858 unit=kWh
